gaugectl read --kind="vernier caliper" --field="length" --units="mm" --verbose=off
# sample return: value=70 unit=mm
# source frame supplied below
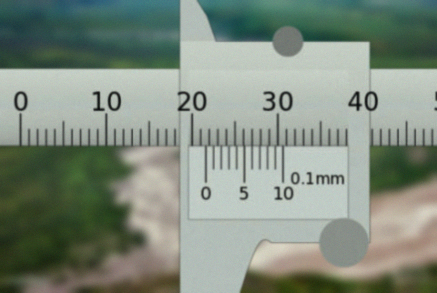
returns value=21.6 unit=mm
